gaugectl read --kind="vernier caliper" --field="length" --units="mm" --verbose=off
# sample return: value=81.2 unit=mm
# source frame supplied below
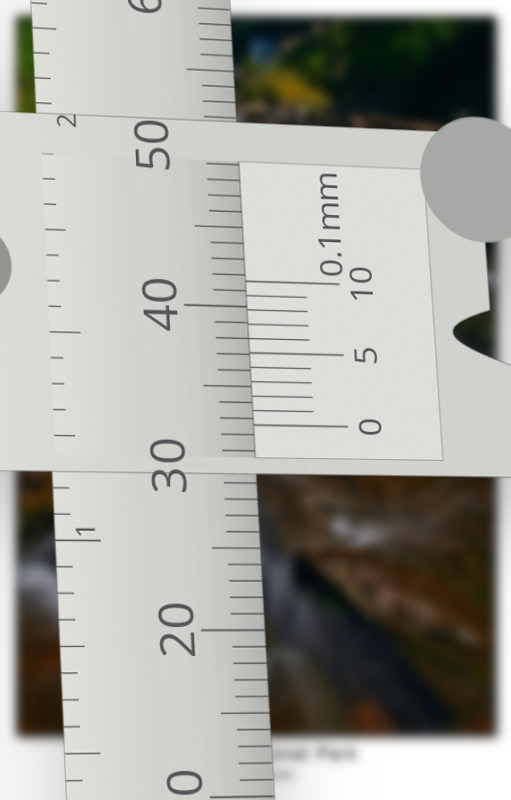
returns value=32.6 unit=mm
